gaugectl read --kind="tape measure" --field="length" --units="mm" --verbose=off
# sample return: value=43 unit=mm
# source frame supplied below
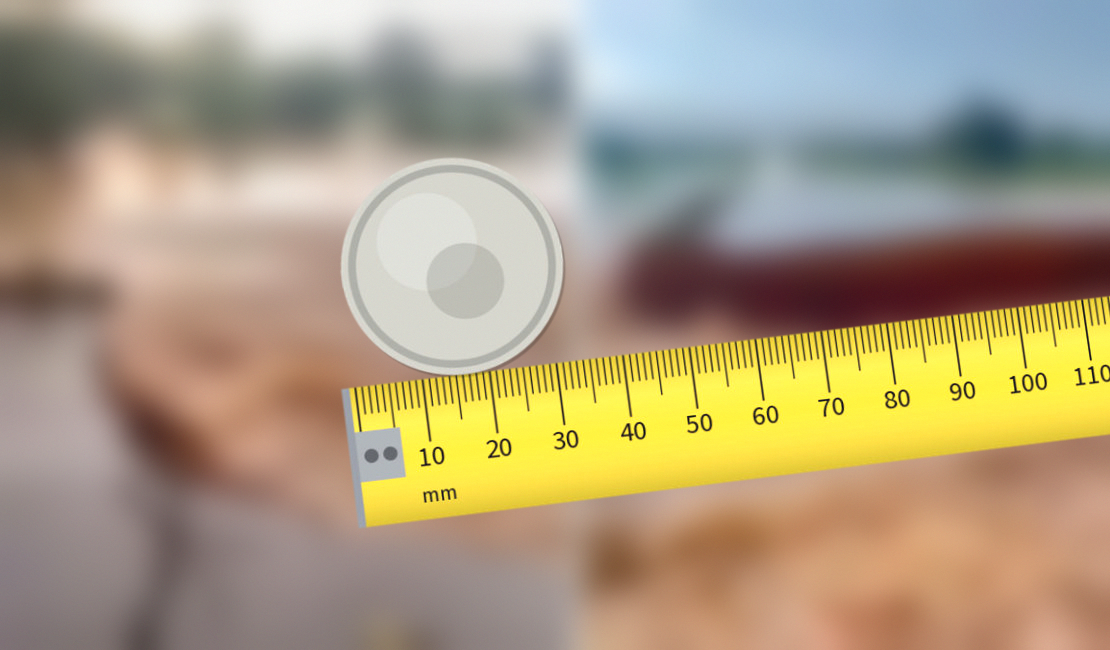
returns value=33 unit=mm
